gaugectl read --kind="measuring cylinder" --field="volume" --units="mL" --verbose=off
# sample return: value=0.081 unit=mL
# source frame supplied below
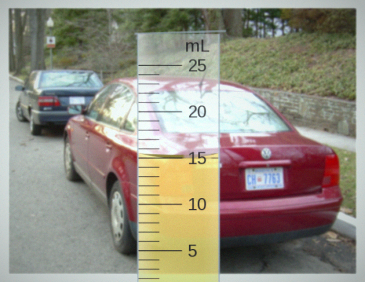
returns value=15 unit=mL
